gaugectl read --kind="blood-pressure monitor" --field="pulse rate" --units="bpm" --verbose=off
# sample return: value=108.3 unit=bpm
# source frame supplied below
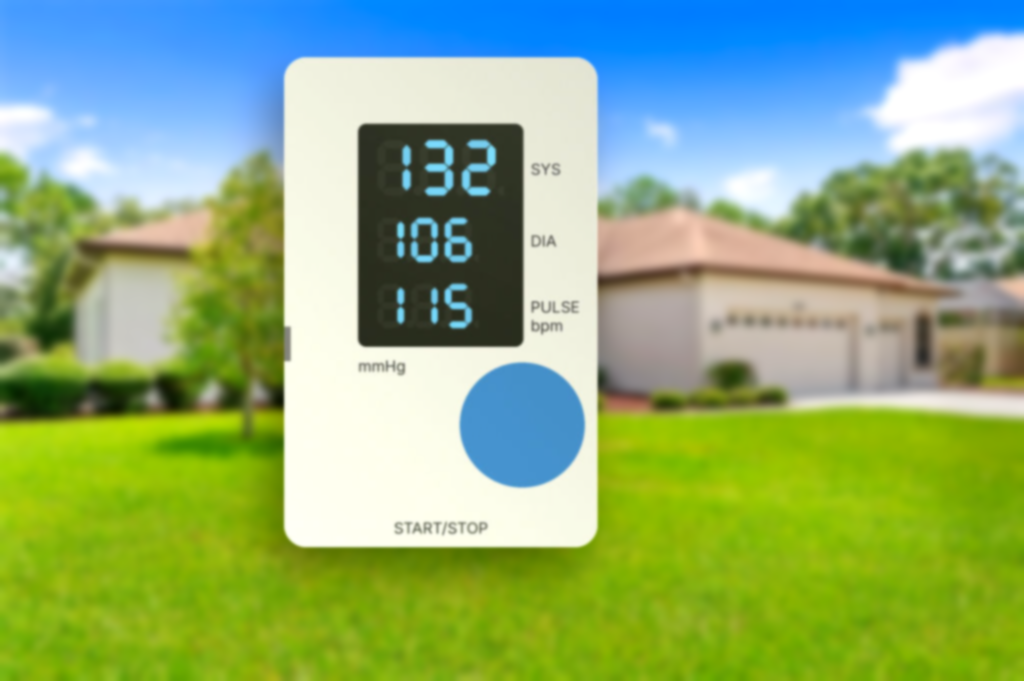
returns value=115 unit=bpm
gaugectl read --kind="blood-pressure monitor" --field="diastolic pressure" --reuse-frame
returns value=106 unit=mmHg
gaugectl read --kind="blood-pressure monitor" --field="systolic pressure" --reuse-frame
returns value=132 unit=mmHg
